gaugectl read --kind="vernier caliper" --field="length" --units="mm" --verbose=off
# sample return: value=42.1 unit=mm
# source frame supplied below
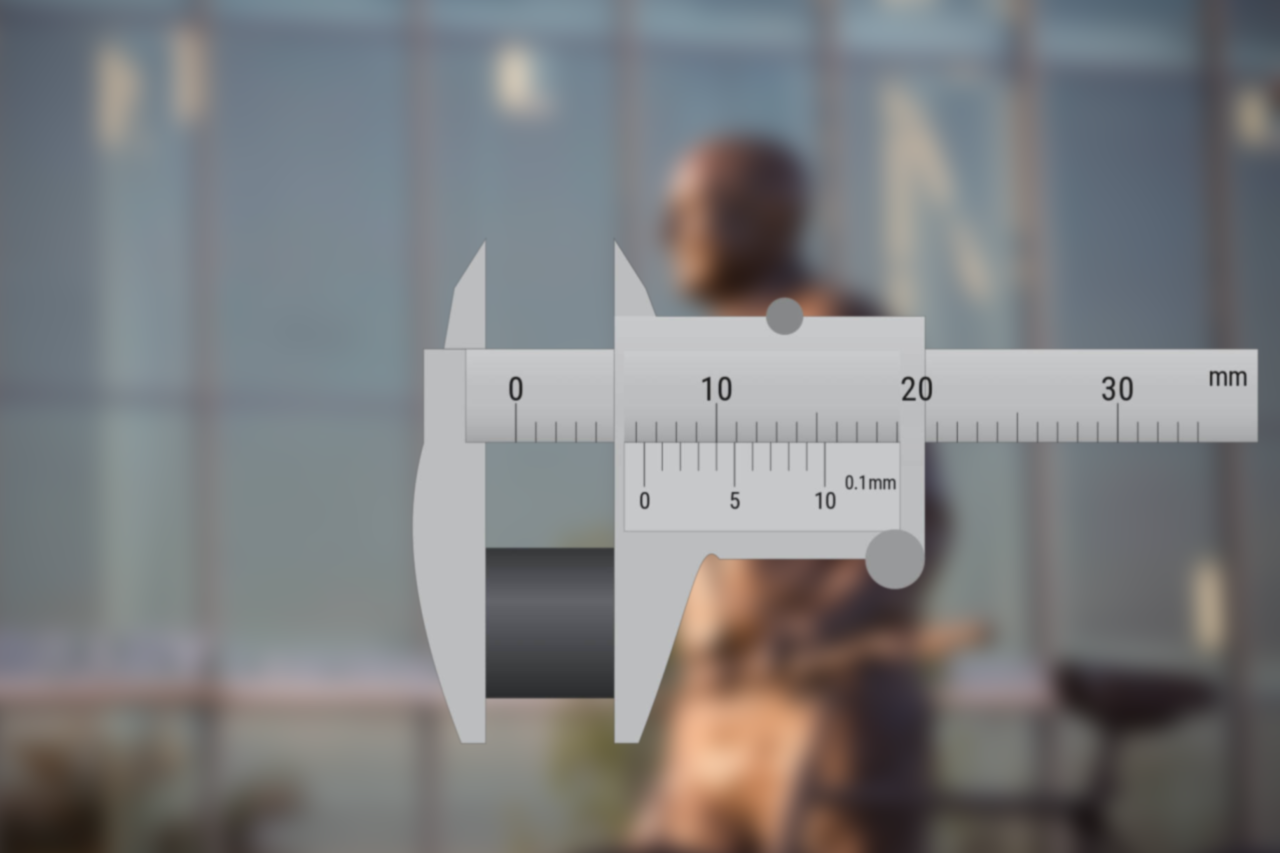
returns value=6.4 unit=mm
